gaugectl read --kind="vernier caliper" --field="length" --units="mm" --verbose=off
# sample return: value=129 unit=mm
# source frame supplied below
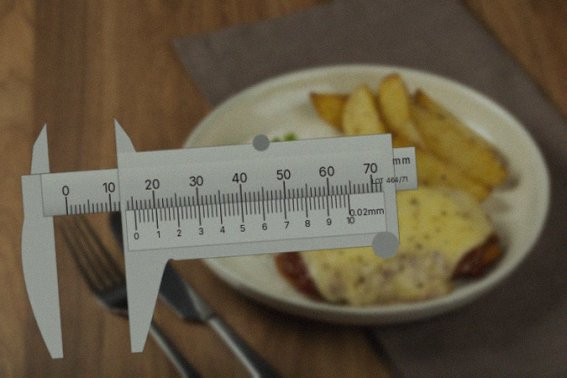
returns value=15.5 unit=mm
